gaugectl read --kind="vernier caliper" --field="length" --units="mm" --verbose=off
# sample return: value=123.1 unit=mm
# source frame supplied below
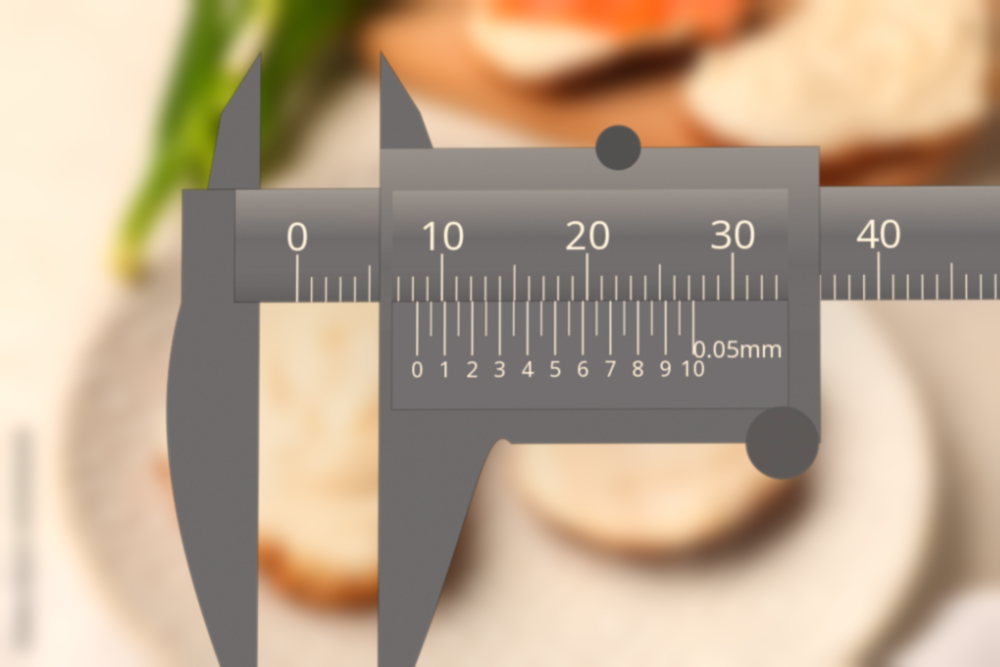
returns value=8.3 unit=mm
